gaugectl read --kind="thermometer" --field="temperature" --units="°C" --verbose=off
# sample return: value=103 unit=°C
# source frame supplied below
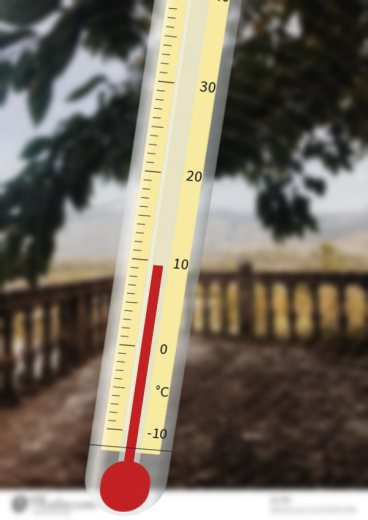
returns value=9.5 unit=°C
